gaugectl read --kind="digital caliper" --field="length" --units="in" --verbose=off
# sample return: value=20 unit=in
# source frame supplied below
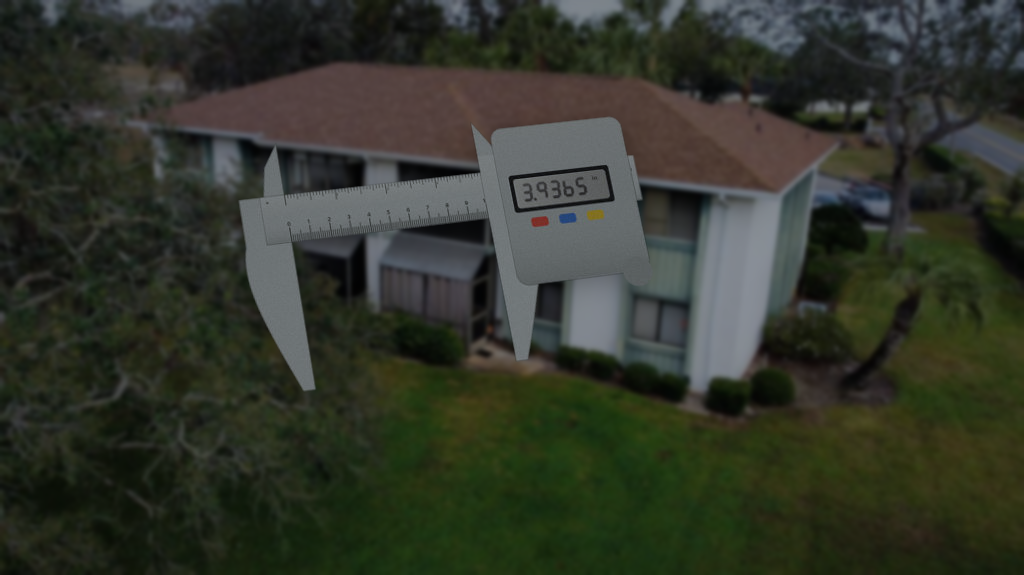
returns value=3.9365 unit=in
